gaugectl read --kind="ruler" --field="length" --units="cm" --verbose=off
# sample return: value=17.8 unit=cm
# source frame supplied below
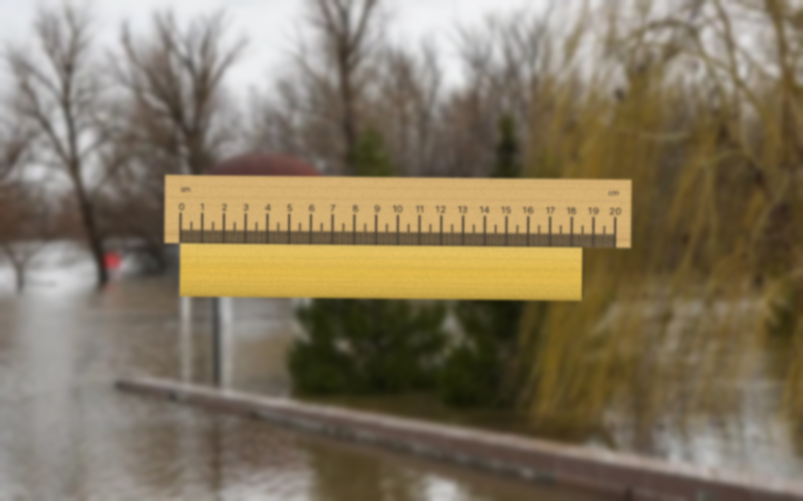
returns value=18.5 unit=cm
